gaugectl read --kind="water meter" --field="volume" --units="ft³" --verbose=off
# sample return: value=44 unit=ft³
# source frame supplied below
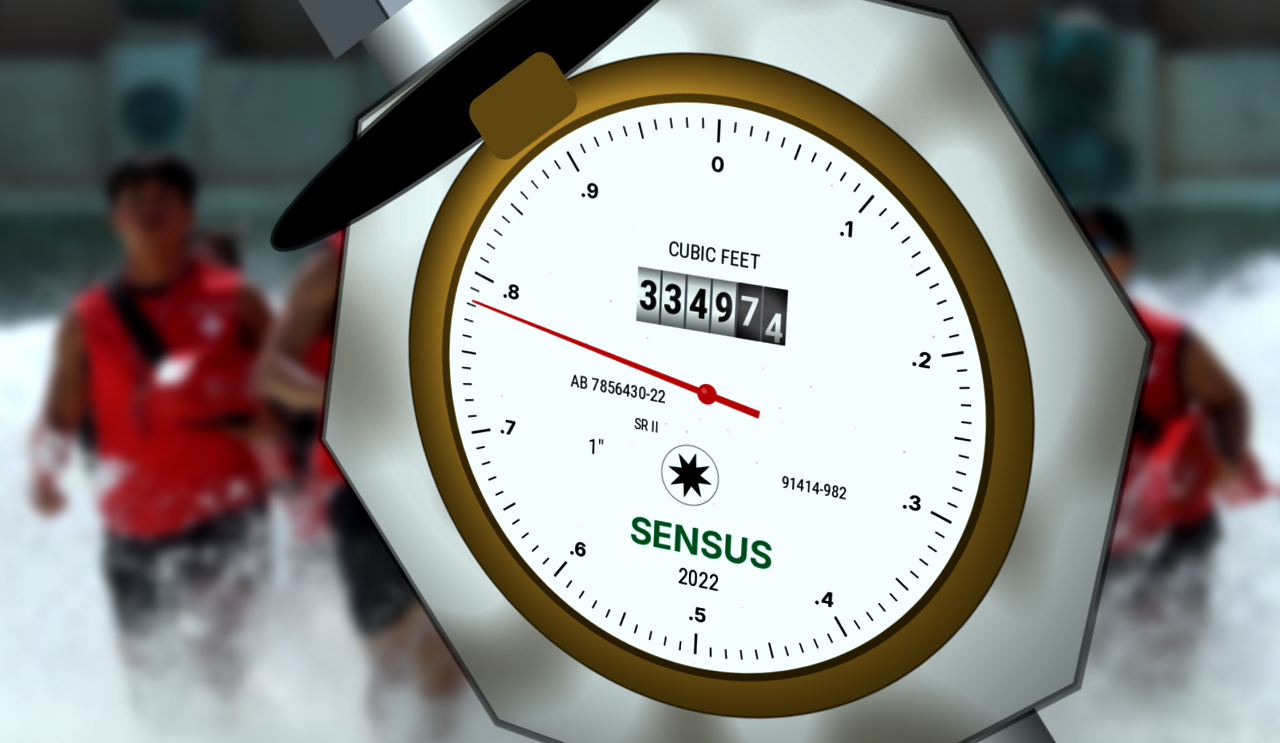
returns value=334973.78 unit=ft³
